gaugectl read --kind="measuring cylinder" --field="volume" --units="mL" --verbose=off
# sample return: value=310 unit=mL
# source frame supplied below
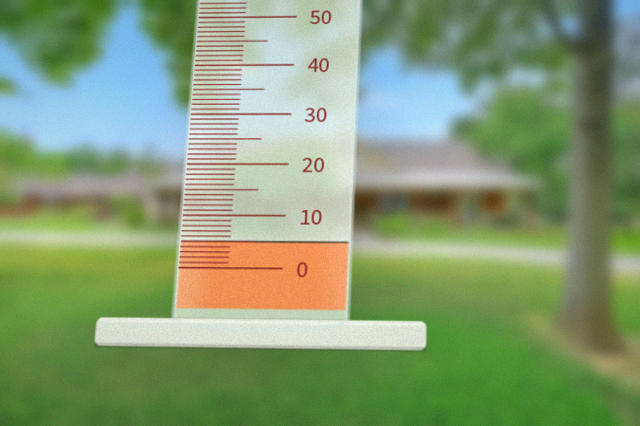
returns value=5 unit=mL
